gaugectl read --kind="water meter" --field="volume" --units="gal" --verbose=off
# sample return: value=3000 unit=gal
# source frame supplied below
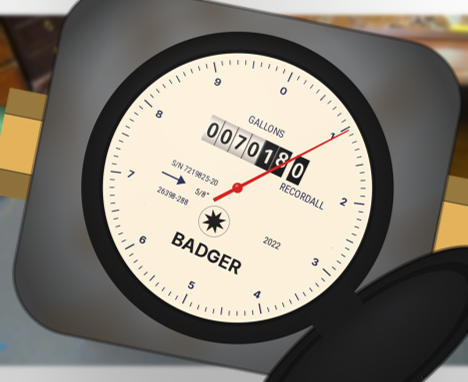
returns value=70181.0 unit=gal
